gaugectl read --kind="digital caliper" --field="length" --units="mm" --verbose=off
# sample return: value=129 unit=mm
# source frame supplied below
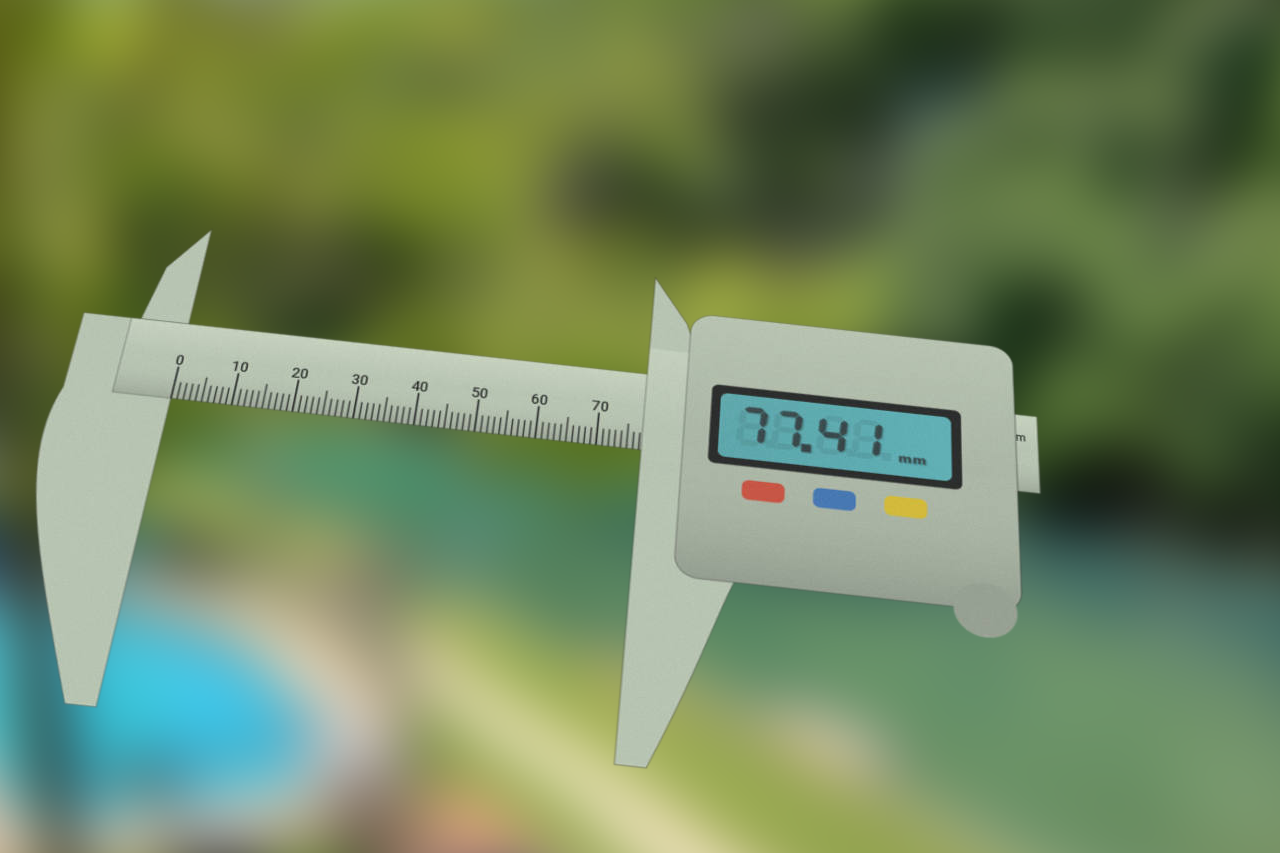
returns value=77.41 unit=mm
